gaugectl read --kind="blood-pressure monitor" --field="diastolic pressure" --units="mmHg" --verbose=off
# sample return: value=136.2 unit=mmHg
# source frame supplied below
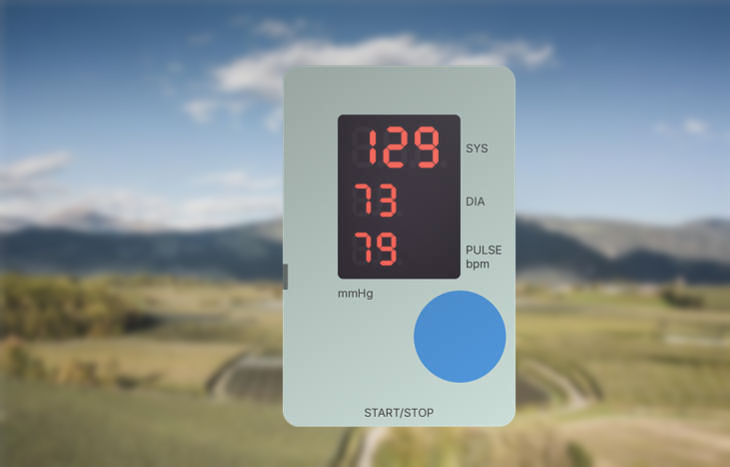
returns value=73 unit=mmHg
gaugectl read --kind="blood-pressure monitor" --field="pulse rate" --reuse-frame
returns value=79 unit=bpm
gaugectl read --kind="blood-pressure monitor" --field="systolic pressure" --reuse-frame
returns value=129 unit=mmHg
